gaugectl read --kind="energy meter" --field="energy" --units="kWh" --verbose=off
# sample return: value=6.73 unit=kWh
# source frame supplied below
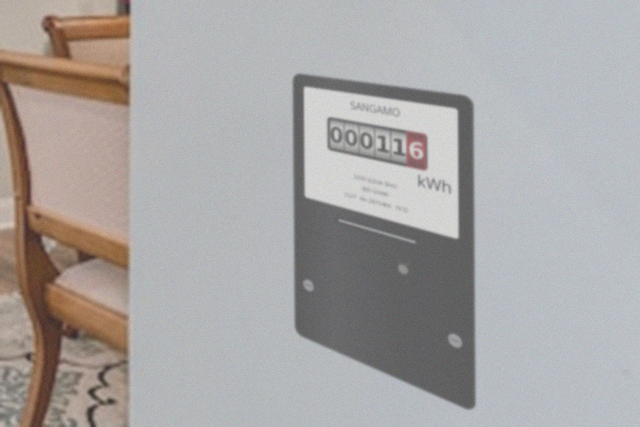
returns value=11.6 unit=kWh
